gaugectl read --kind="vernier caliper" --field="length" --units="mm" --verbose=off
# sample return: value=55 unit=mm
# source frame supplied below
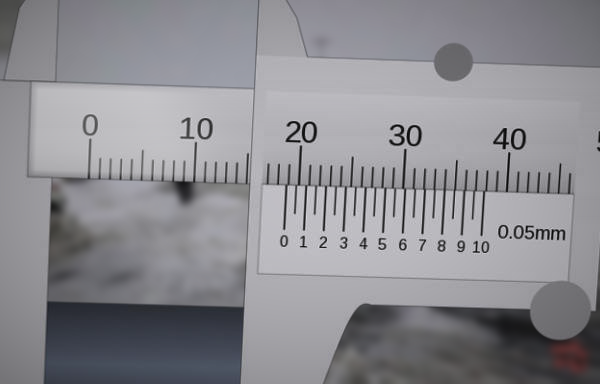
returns value=18.8 unit=mm
